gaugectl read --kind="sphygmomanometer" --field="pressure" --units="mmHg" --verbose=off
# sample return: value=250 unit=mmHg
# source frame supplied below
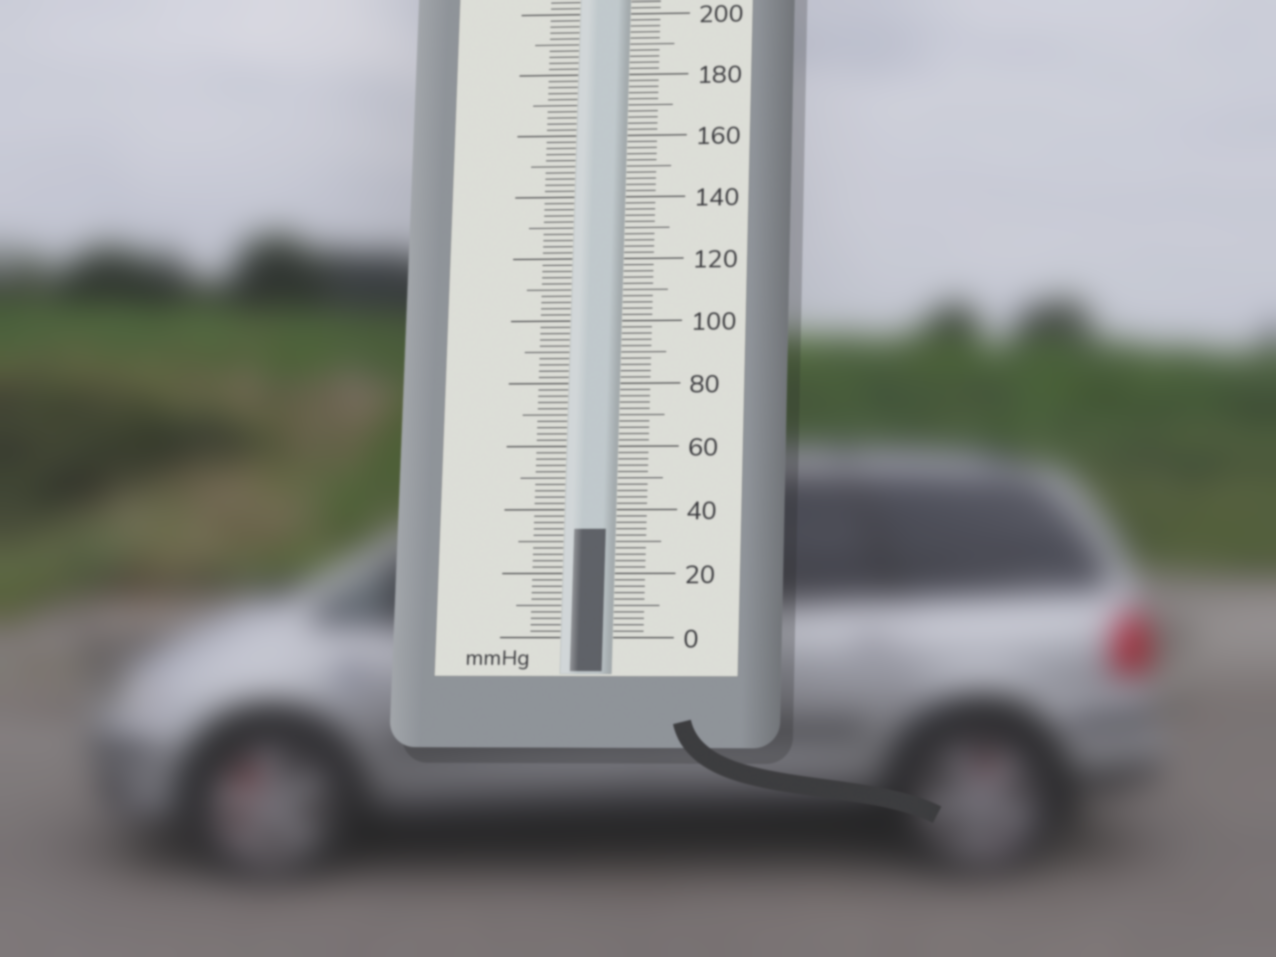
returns value=34 unit=mmHg
